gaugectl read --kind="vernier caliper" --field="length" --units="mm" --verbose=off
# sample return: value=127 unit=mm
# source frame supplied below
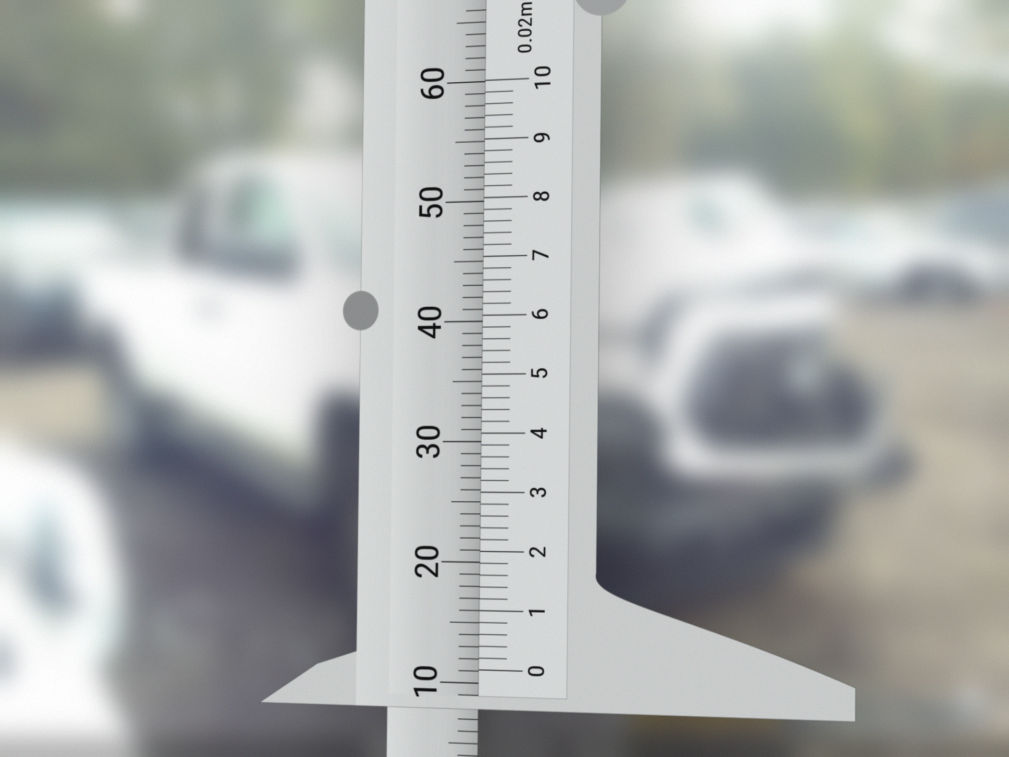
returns value=11.1 unit=mm
